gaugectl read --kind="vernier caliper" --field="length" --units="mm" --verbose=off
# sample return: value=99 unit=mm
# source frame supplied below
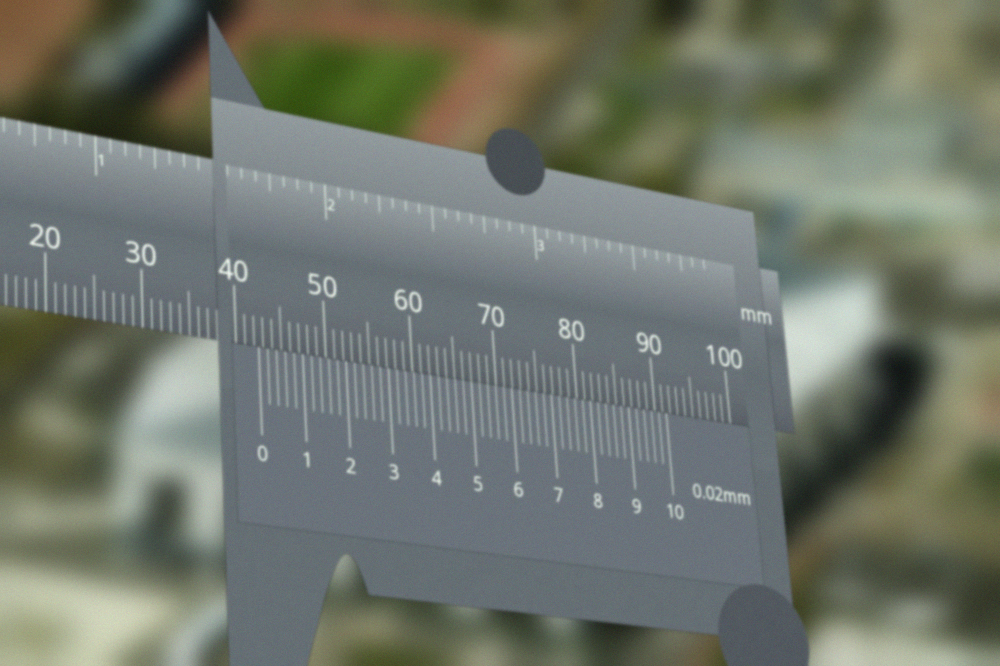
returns value=42.5 unit=mm
